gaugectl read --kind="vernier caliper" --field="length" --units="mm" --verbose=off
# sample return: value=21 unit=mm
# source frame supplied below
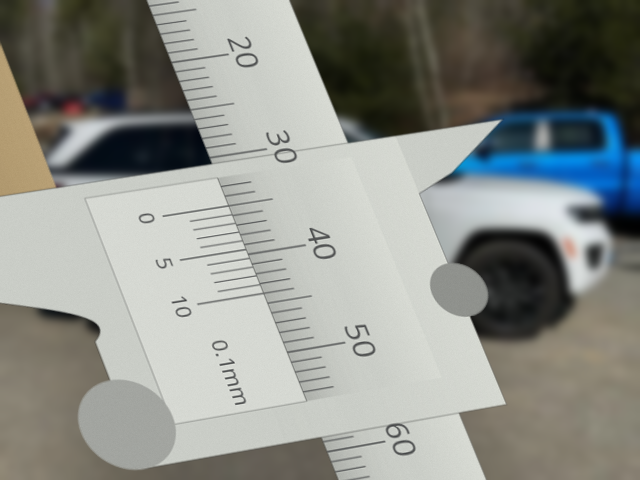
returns value=35.0 unit=mm
